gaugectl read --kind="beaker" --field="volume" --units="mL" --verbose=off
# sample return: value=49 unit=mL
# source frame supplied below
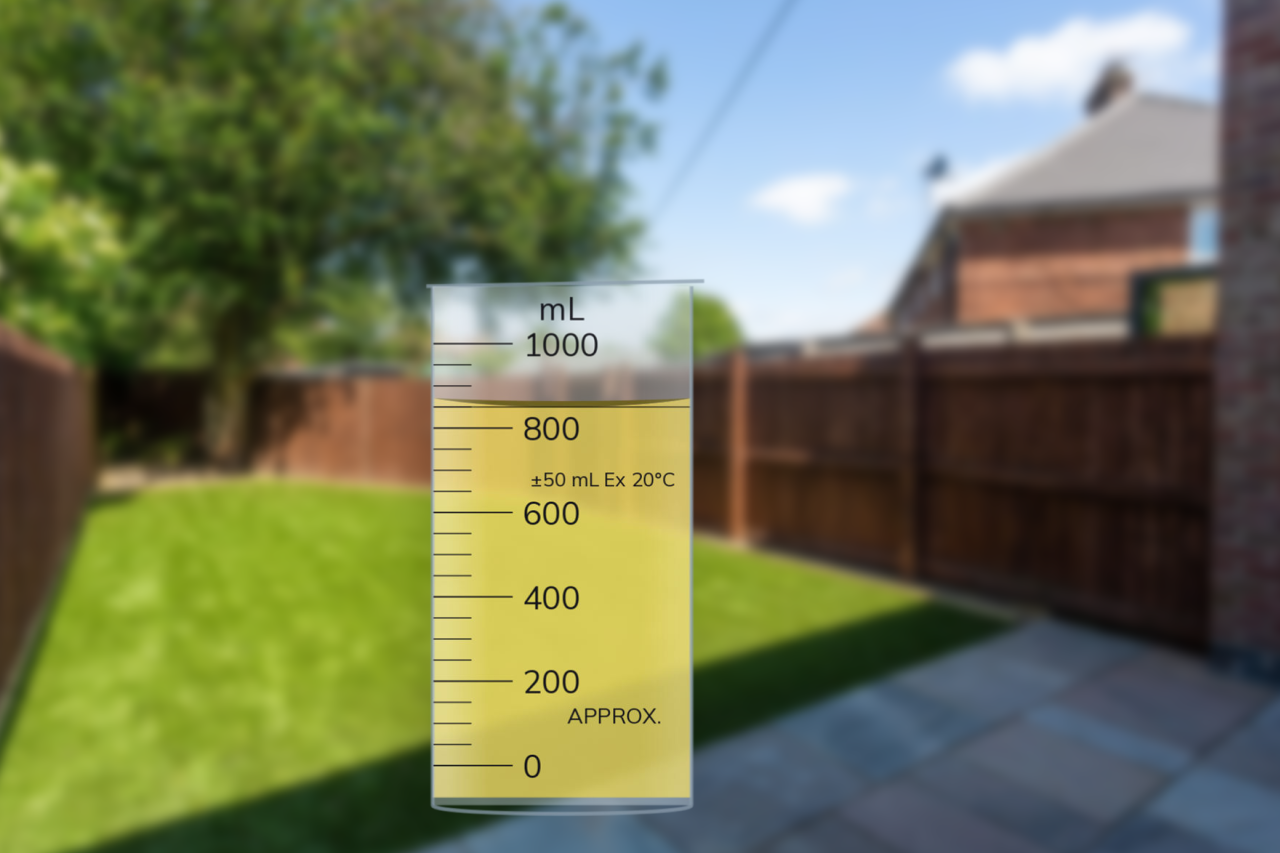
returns value=850 unit=mL
